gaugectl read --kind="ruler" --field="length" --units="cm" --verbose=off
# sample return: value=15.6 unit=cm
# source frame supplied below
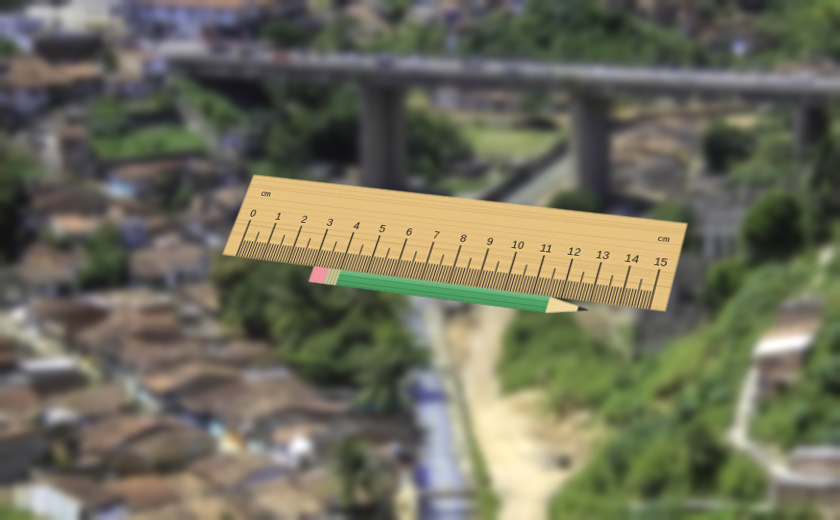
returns value=10 unit=cm
